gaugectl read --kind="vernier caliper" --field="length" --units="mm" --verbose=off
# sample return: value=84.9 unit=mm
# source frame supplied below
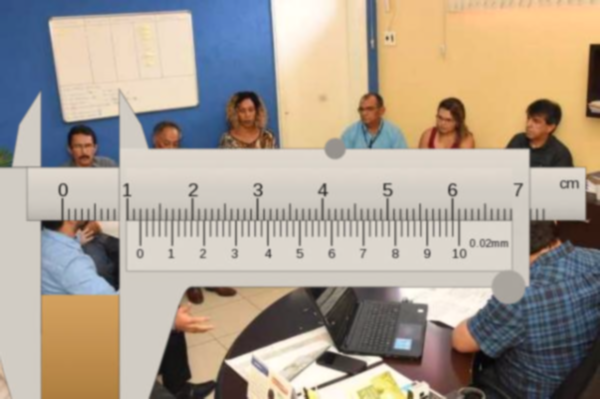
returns value=12.0 unit=mm
